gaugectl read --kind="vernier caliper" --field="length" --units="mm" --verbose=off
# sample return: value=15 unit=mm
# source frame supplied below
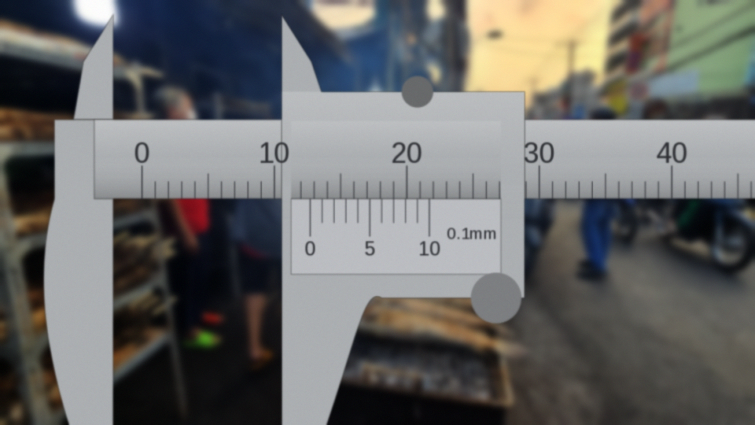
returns value=12.7 unit=mm
